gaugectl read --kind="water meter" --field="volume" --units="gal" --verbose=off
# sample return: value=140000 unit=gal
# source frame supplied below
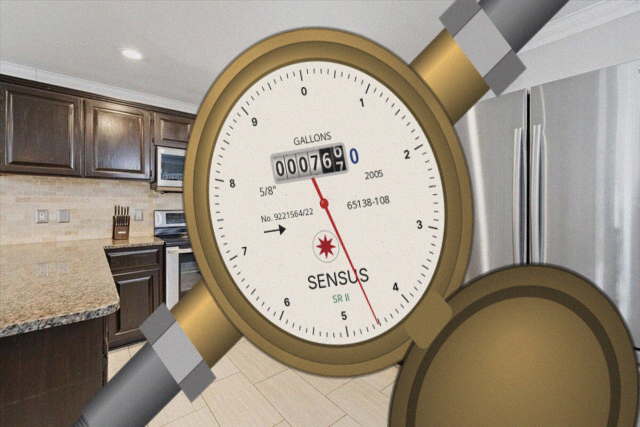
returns value=7664.5 unit=gal
